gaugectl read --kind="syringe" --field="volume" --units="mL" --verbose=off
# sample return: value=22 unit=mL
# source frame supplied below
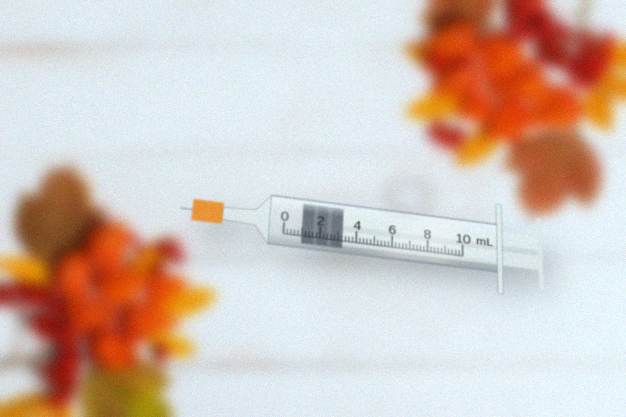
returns value=1 unit=mL
